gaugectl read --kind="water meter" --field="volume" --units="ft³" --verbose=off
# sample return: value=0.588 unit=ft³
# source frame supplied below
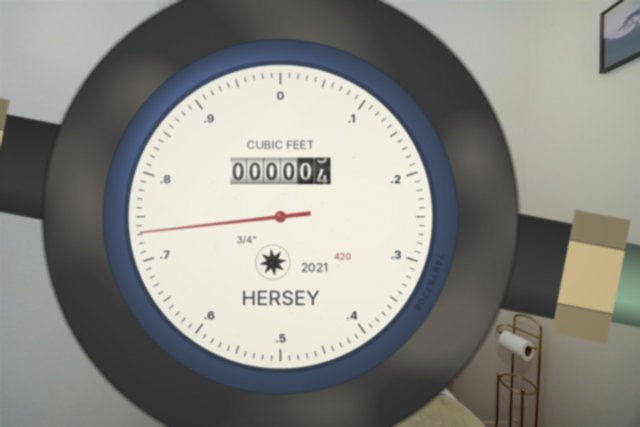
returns value=3.73 unit=ft³
